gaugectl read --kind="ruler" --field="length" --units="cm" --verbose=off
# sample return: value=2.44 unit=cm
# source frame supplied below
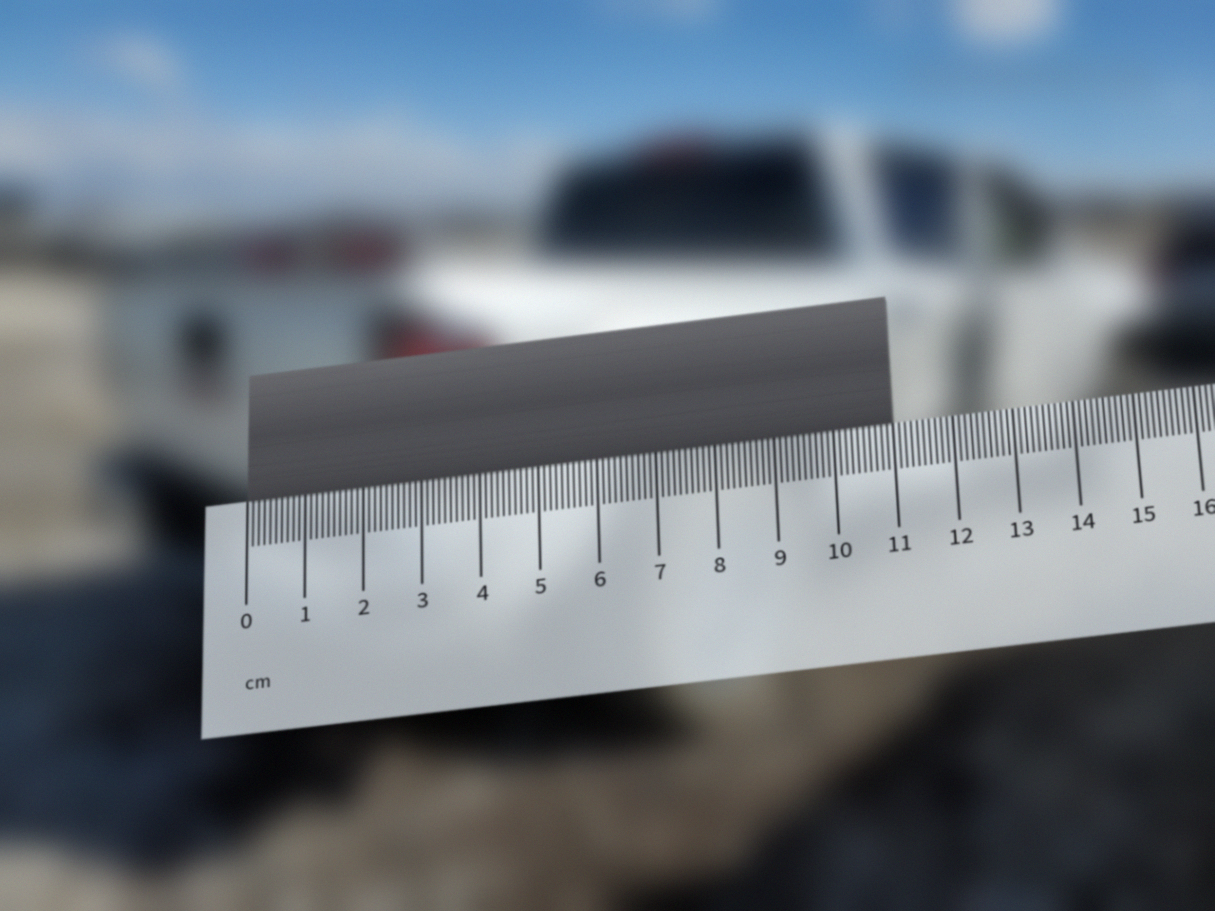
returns value=11 unit=cm
